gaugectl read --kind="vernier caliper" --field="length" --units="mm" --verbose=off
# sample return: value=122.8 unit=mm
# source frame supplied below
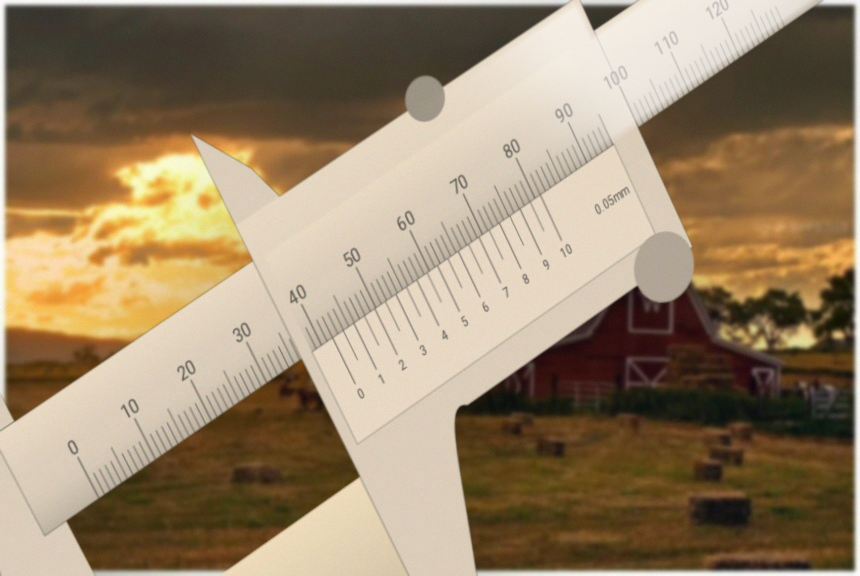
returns value=42.0 unit=mm
